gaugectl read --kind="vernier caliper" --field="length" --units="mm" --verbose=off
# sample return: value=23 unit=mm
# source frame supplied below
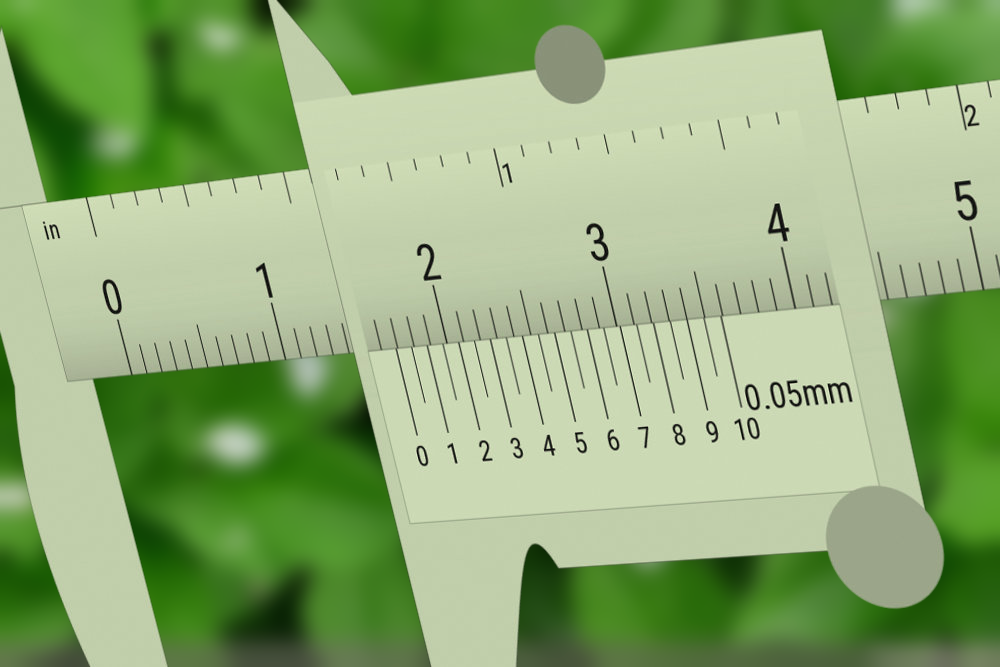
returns value=16.9 unit=mm
